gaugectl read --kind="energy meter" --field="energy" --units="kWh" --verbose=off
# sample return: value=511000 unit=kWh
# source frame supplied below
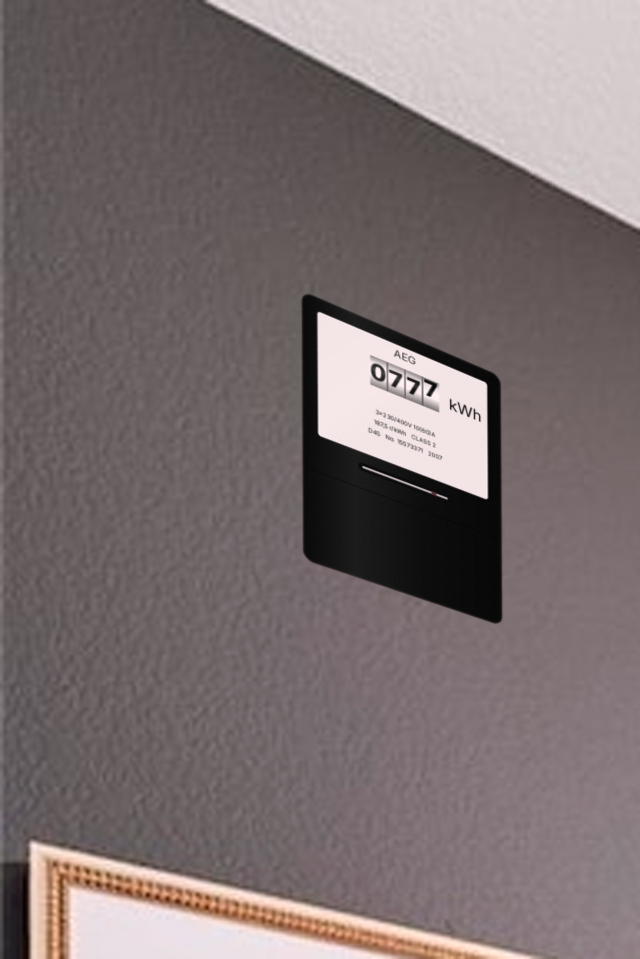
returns value=777 unit=kWh
